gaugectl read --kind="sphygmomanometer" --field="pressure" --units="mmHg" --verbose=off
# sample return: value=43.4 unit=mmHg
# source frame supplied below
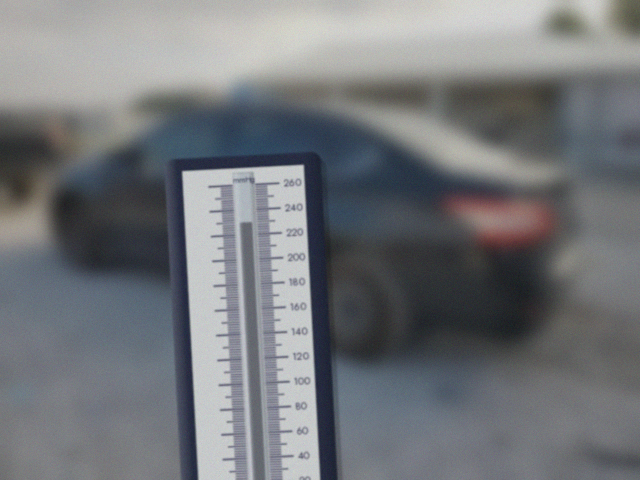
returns value=230 unit=mmHg
